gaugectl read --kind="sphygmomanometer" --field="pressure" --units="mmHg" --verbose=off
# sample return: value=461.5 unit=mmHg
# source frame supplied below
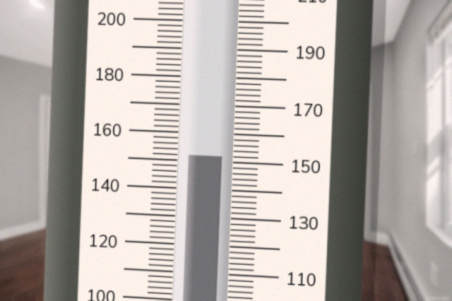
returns value=152 unit=mmHg
